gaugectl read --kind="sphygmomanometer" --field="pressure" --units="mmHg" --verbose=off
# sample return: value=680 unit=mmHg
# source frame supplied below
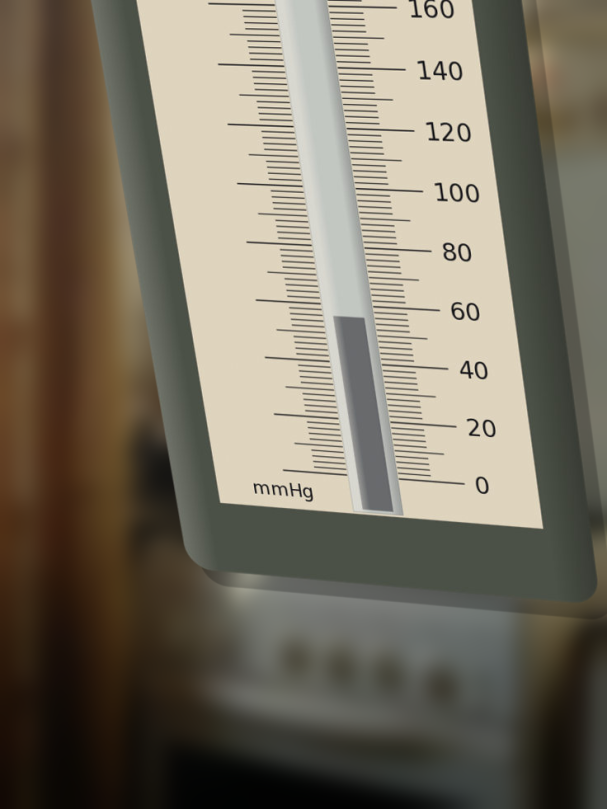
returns value=56 unit=mmHg
